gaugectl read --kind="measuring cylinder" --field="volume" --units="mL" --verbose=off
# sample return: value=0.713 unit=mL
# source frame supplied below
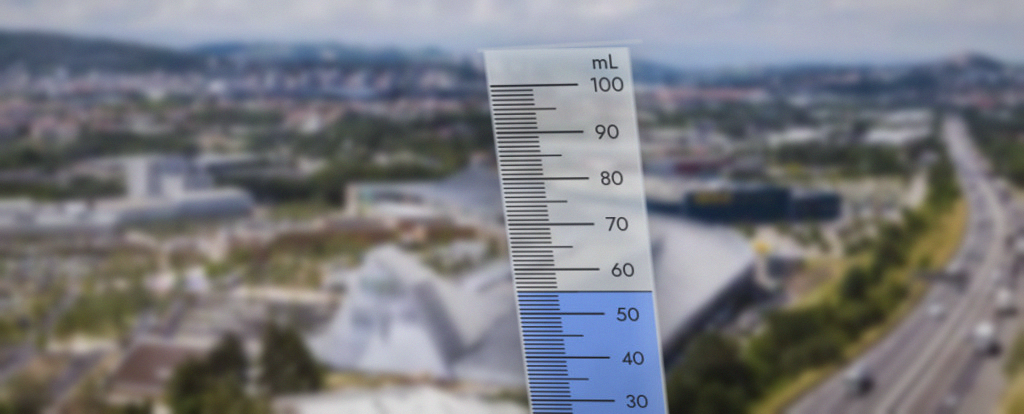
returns value=55 unit=mL
